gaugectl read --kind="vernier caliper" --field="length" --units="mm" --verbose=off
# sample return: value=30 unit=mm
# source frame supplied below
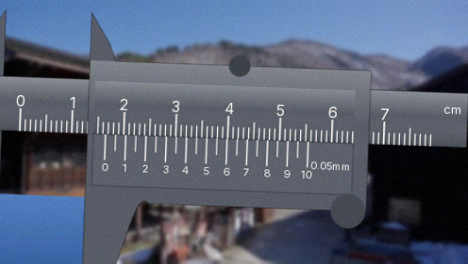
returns value=16.5 unit=mm
